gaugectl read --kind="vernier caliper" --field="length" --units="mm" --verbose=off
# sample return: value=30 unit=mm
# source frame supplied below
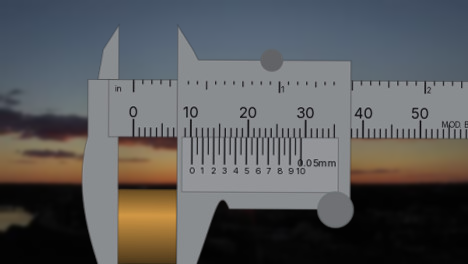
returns value=10.2 unit=mm
